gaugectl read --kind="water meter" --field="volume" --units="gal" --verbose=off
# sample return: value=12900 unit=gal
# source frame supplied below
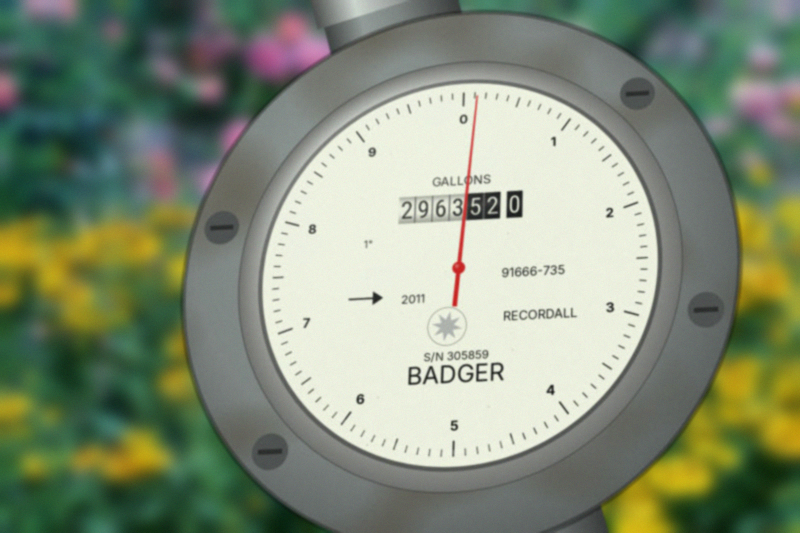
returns value=2963520.1 unit=gal
